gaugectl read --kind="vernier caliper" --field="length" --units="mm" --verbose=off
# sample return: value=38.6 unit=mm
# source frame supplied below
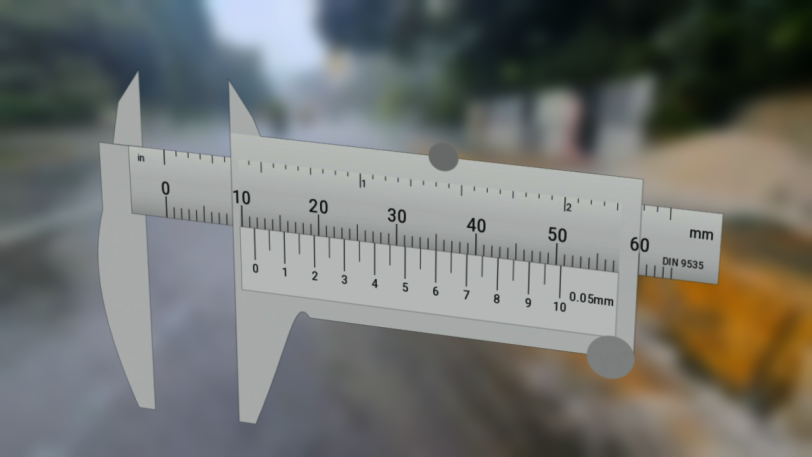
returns value=11.6 unit=mm
